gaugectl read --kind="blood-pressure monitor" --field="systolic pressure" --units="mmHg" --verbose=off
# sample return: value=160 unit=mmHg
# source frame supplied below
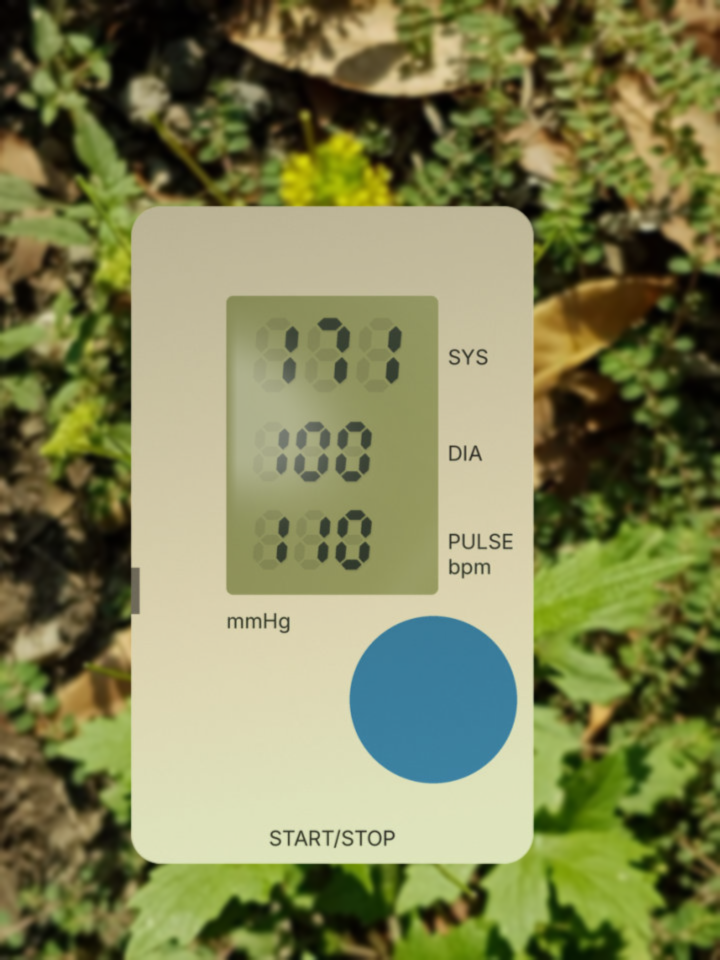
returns value=171 unit=mmHg
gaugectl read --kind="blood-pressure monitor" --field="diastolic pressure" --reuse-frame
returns value=100 unit=mmHg
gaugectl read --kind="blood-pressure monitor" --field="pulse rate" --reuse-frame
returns value=110 unit=bpm
